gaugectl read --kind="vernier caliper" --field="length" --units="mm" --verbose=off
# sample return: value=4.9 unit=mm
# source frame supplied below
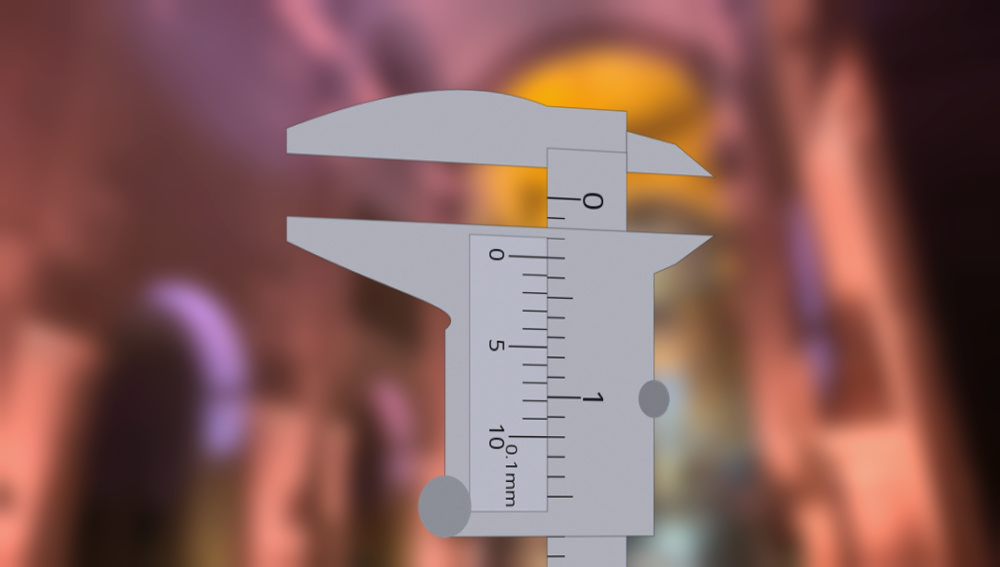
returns value=3.0 unit=mm
